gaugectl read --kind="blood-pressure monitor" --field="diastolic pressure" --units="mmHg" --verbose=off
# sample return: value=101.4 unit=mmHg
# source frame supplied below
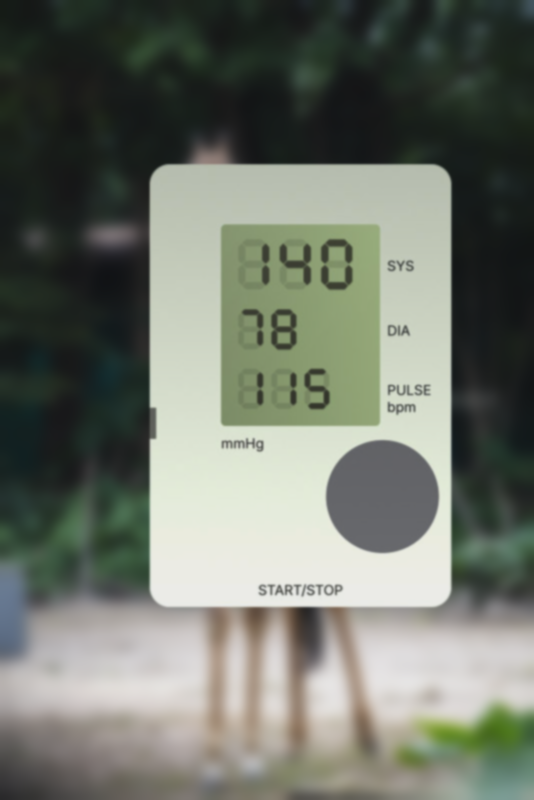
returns value=78 unit=mmHg
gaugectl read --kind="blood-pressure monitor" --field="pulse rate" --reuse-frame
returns value=115 unit=bpm
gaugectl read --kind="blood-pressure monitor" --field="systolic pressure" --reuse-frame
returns value=140 unit=mmHg
